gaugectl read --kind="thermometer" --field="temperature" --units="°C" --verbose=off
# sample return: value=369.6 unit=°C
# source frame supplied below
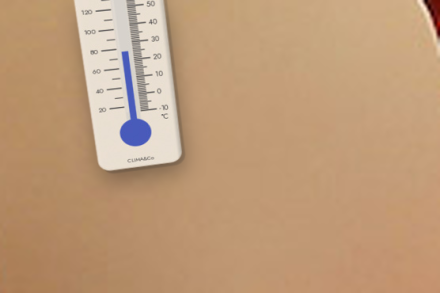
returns value=25 unit=°C
